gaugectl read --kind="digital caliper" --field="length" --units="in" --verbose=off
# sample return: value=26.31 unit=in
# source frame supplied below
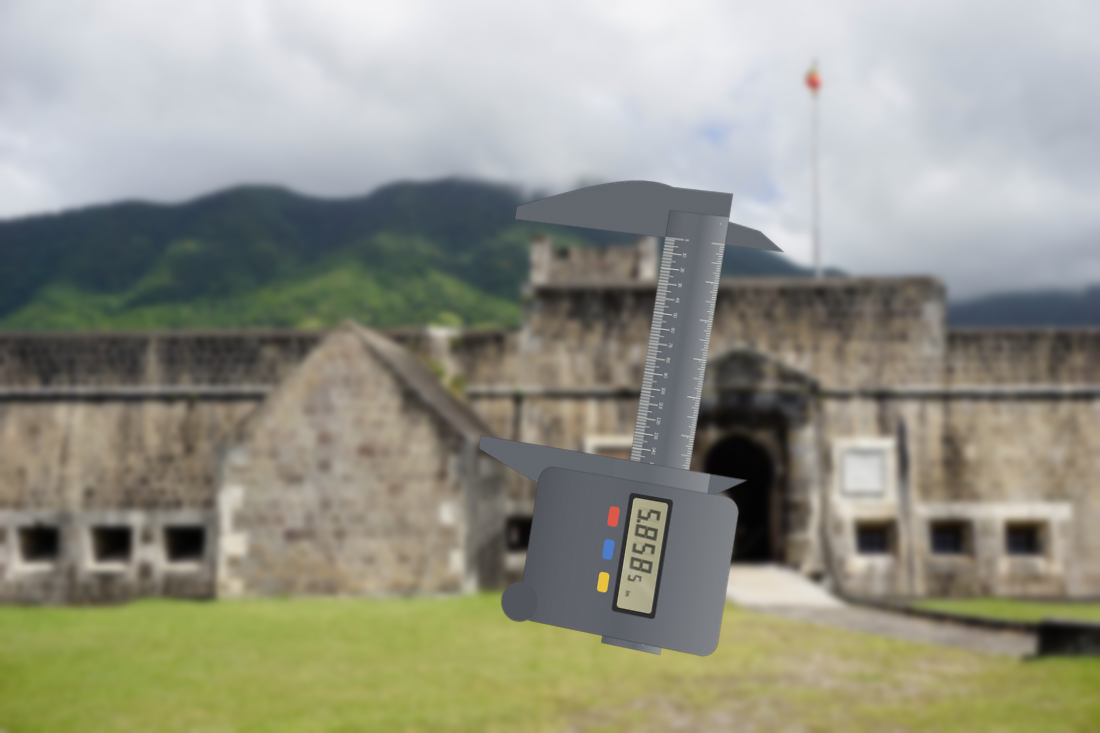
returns value=5.8585 unit=in
